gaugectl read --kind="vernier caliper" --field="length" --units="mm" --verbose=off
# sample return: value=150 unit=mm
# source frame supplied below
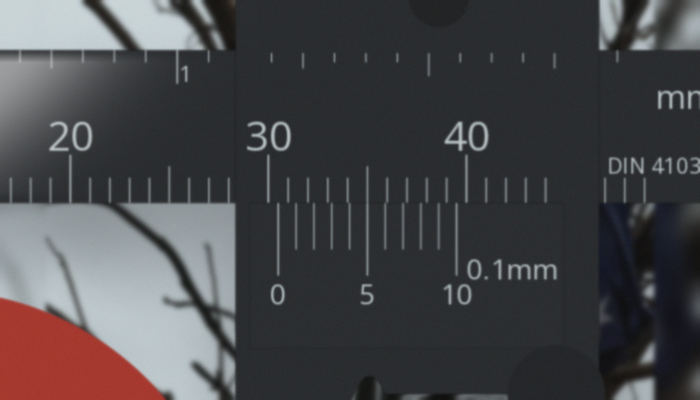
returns value=30.5 unit=mm
